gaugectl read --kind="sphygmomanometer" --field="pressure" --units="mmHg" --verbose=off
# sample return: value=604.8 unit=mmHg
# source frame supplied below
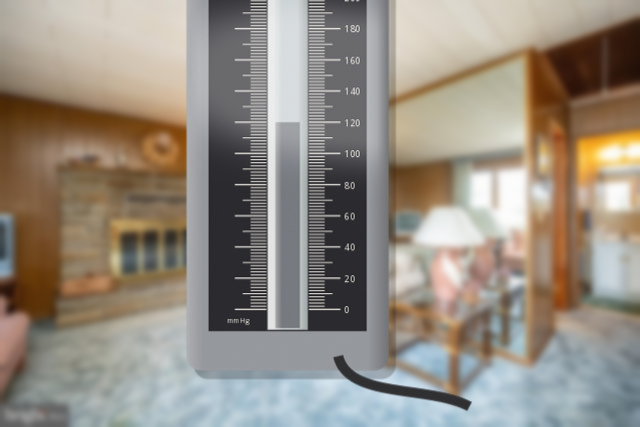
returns value=120 unit=mmHg
